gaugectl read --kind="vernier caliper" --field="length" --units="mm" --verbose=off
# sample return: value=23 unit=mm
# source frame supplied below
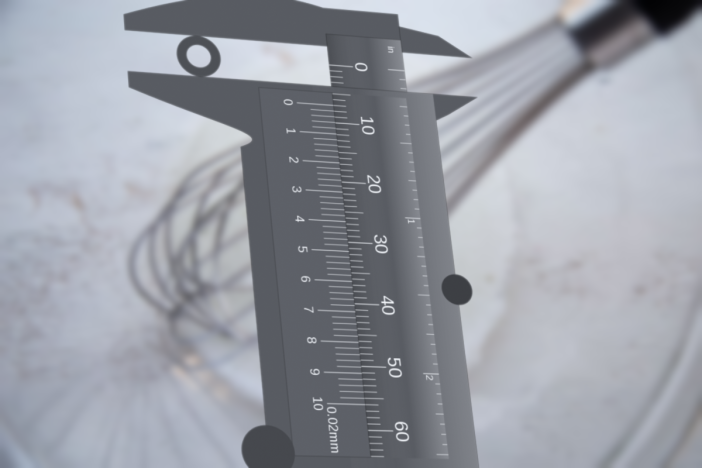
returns value=7.0 unit=mm
